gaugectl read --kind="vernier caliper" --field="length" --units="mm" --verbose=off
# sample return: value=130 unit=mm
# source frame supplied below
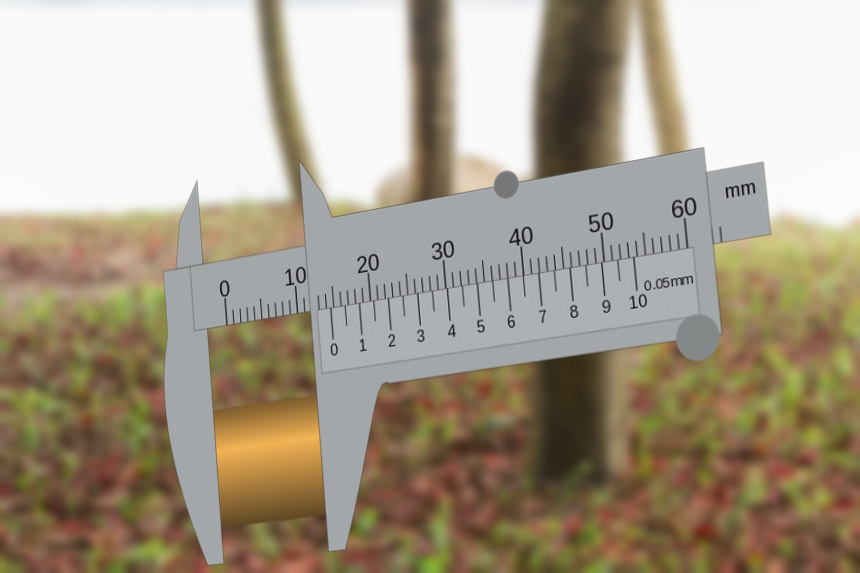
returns value=14.6 unit=mm
